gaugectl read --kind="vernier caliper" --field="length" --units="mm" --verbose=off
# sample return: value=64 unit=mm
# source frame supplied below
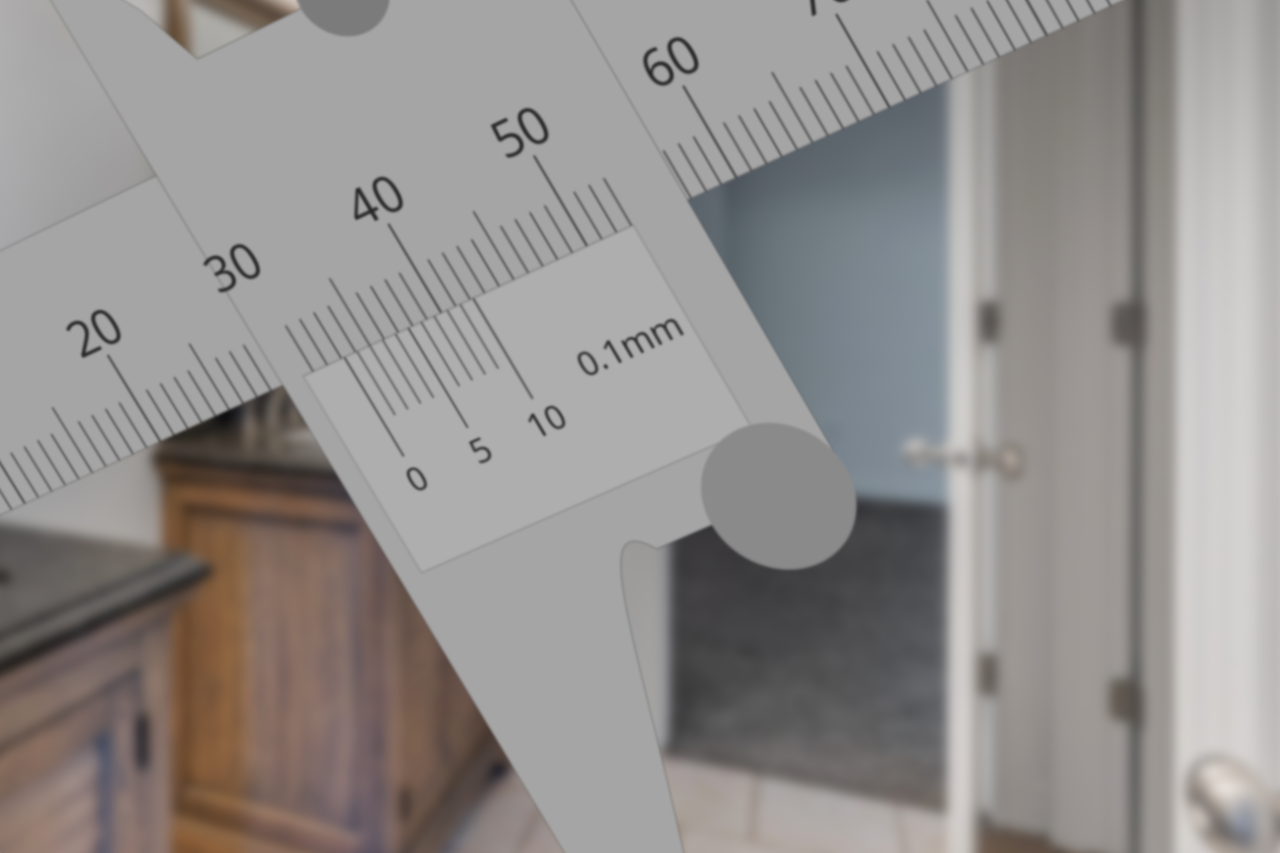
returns value=33.2 unit=mm
